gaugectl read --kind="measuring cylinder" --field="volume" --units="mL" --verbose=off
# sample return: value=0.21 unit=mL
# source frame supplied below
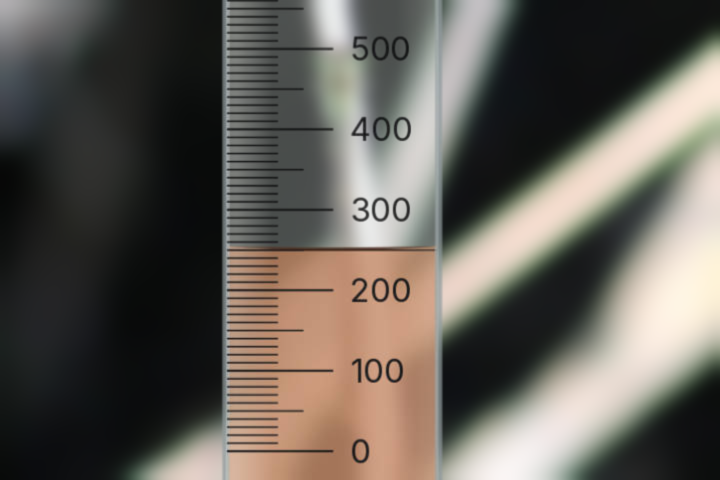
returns value=250 unit=mL
